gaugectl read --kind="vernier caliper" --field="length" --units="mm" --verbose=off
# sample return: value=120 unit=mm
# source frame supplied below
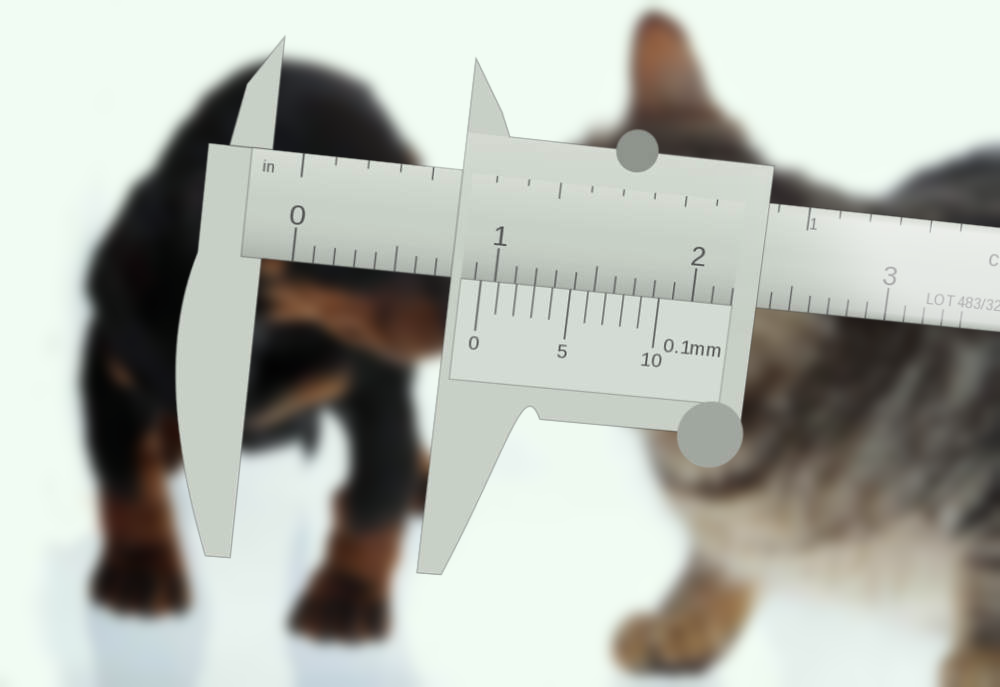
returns value=9.3 unit=mm
